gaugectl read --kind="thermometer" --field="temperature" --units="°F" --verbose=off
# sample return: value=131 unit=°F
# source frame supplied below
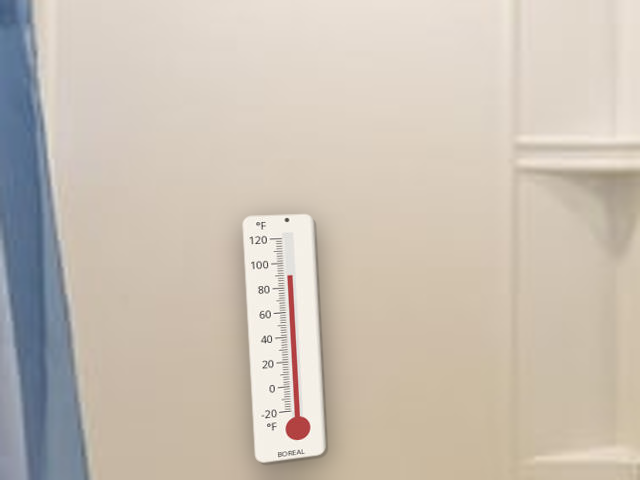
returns value=90 unit=°F
